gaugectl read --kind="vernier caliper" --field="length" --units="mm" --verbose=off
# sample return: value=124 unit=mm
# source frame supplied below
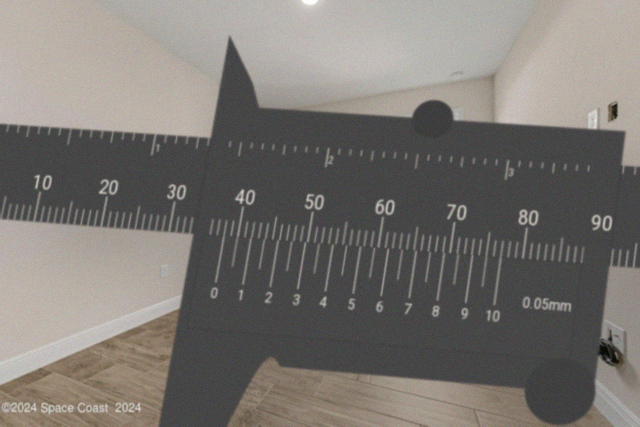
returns value=38.0 unit=mm
